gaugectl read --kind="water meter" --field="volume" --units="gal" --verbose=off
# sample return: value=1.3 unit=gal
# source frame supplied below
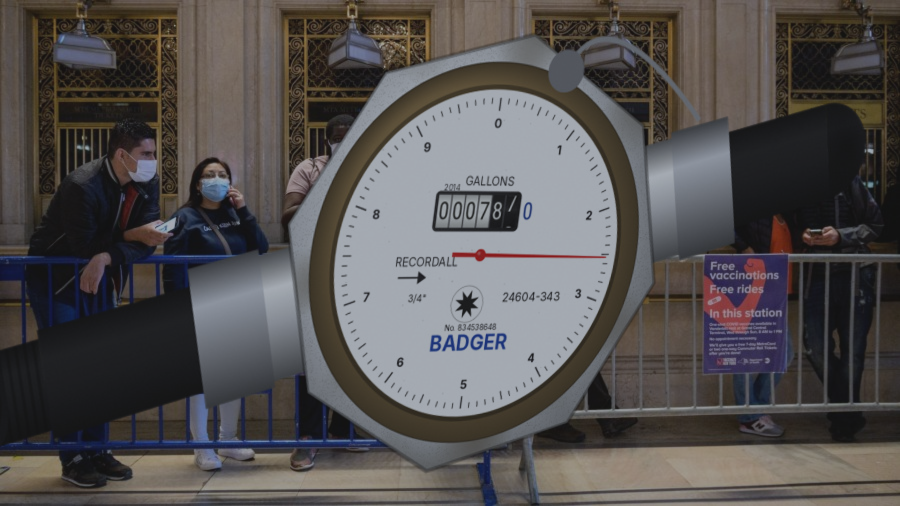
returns value=7872.5 unit=gal
